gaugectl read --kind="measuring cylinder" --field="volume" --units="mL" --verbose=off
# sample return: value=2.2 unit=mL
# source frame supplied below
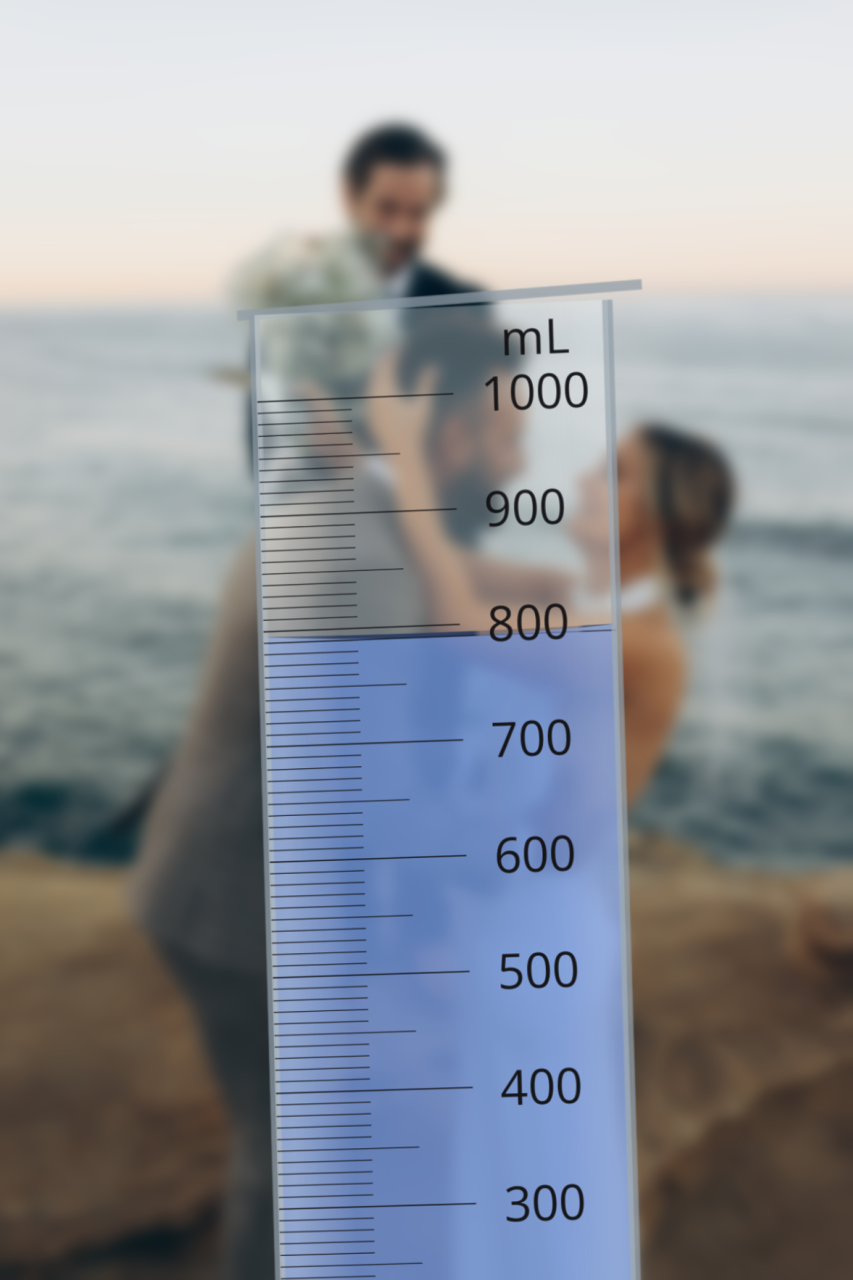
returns value=790 unit=mL
